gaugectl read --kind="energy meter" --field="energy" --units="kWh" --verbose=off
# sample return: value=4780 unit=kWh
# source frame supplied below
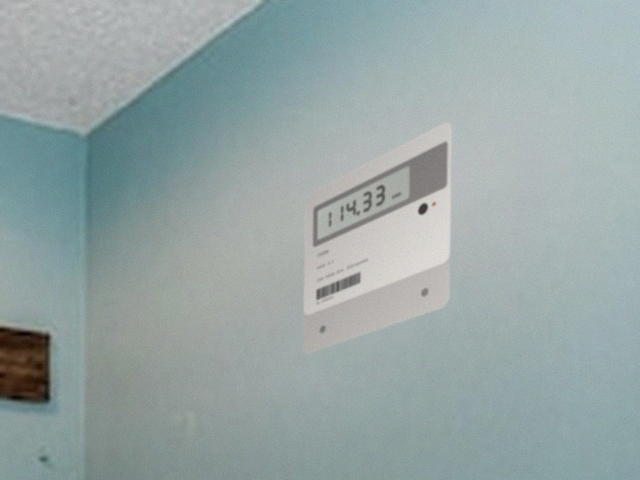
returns value=114.33 unit=kWh
